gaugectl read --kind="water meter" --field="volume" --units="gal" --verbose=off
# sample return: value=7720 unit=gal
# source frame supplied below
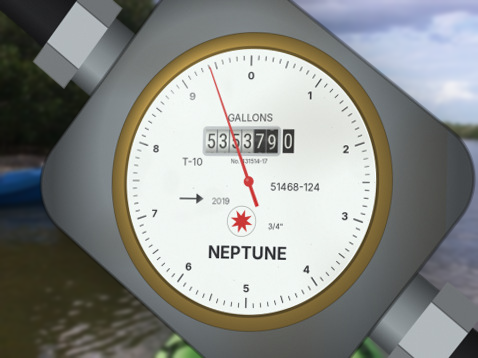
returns value=5353789.4 unit=gal
